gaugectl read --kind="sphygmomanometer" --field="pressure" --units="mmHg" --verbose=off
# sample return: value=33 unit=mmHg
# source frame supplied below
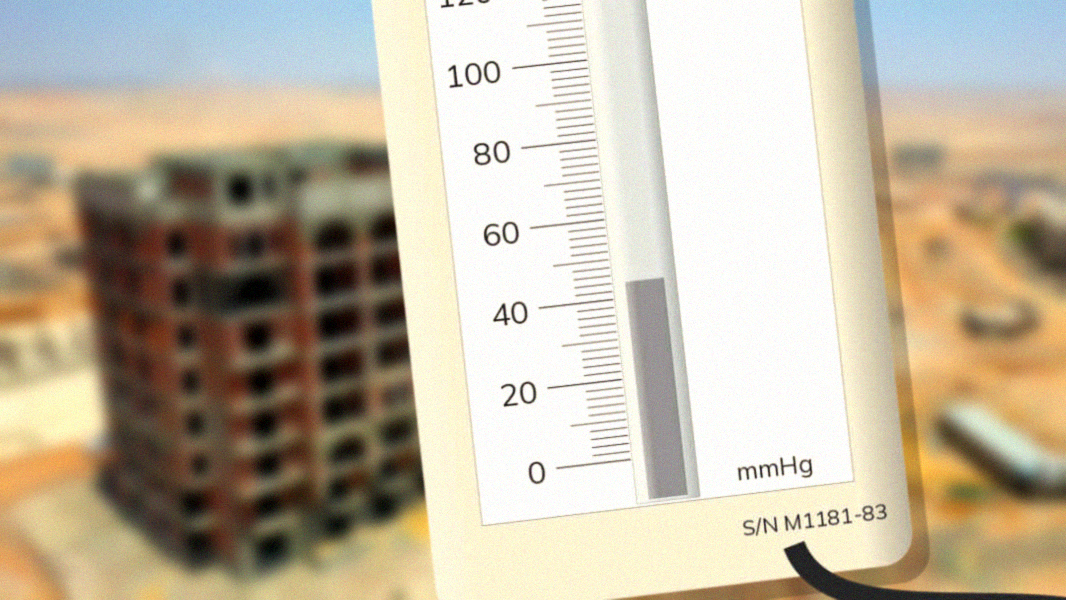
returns value=44 unit=mmHg
